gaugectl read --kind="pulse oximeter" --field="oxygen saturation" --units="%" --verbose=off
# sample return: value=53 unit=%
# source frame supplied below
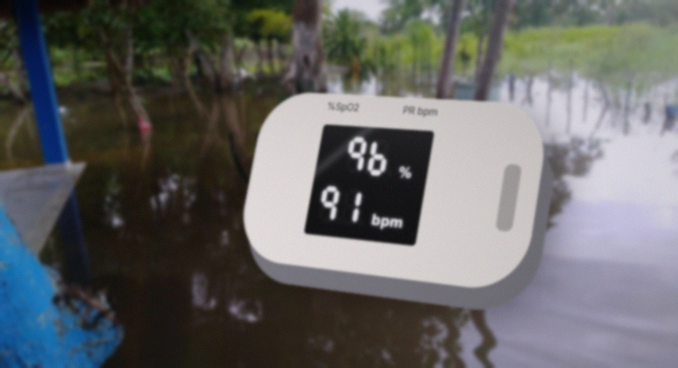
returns value=96 unit=%
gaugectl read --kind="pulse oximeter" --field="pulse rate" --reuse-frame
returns value=91 unit=bpm
